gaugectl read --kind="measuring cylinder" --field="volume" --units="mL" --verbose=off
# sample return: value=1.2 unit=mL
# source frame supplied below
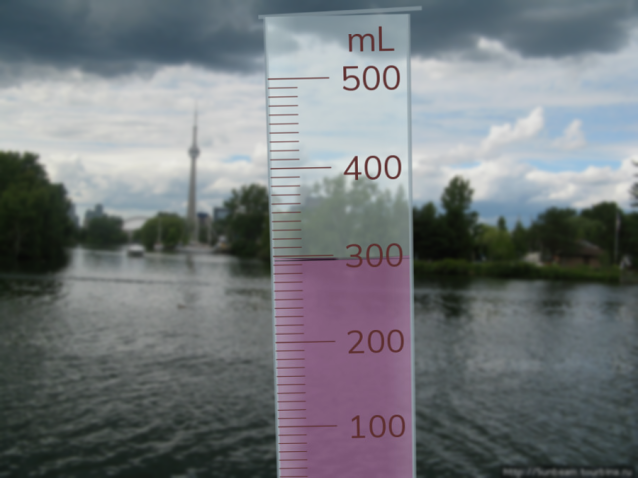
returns value=295 unit=mL
